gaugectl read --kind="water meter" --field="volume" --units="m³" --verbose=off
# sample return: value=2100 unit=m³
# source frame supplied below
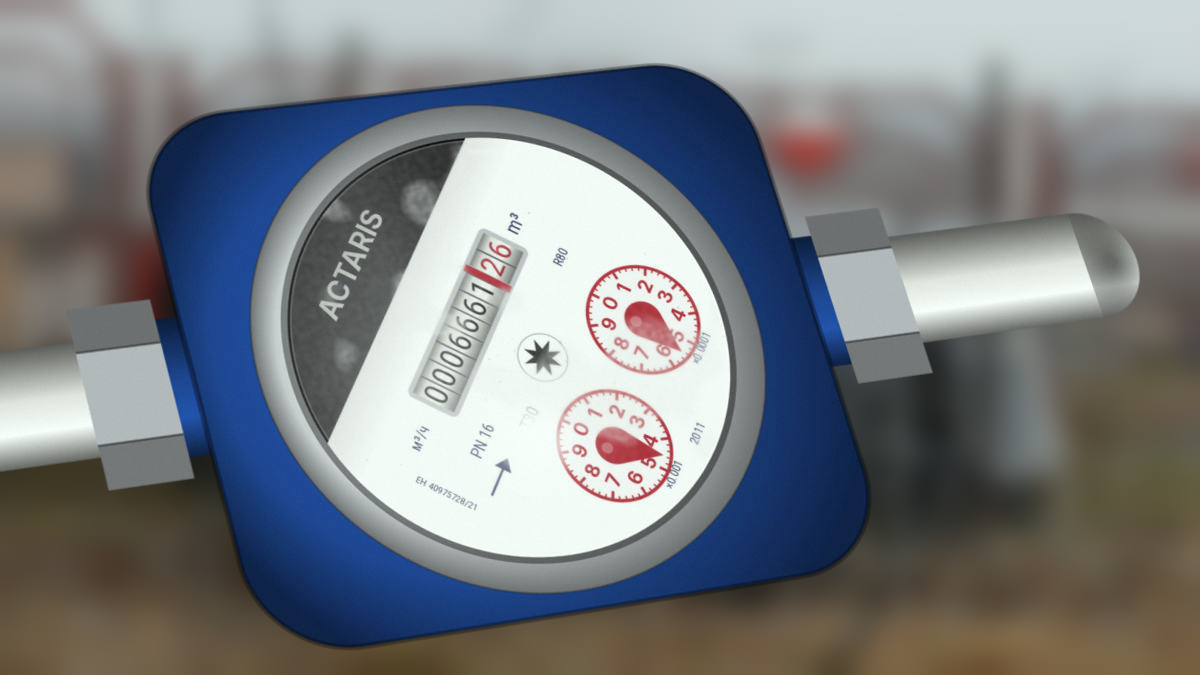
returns value=6661.2645 unit=m³
